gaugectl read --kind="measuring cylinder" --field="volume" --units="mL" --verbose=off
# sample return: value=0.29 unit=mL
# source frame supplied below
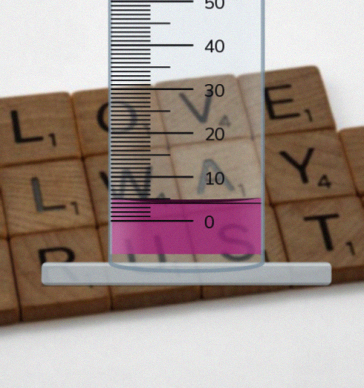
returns value=4 unit=mL
